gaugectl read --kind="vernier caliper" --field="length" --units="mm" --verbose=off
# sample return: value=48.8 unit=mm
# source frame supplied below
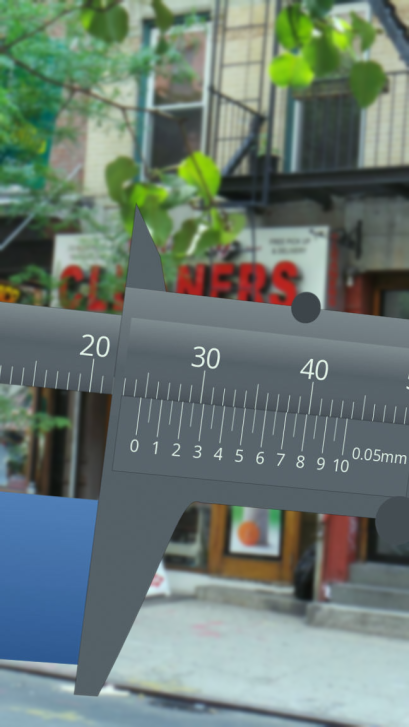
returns value=24.6 unit=mm
